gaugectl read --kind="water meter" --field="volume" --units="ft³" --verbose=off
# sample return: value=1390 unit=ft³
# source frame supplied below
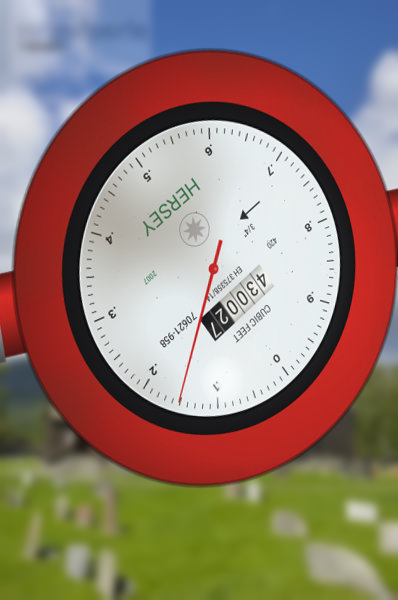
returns value=430027.15 unit=ft³
